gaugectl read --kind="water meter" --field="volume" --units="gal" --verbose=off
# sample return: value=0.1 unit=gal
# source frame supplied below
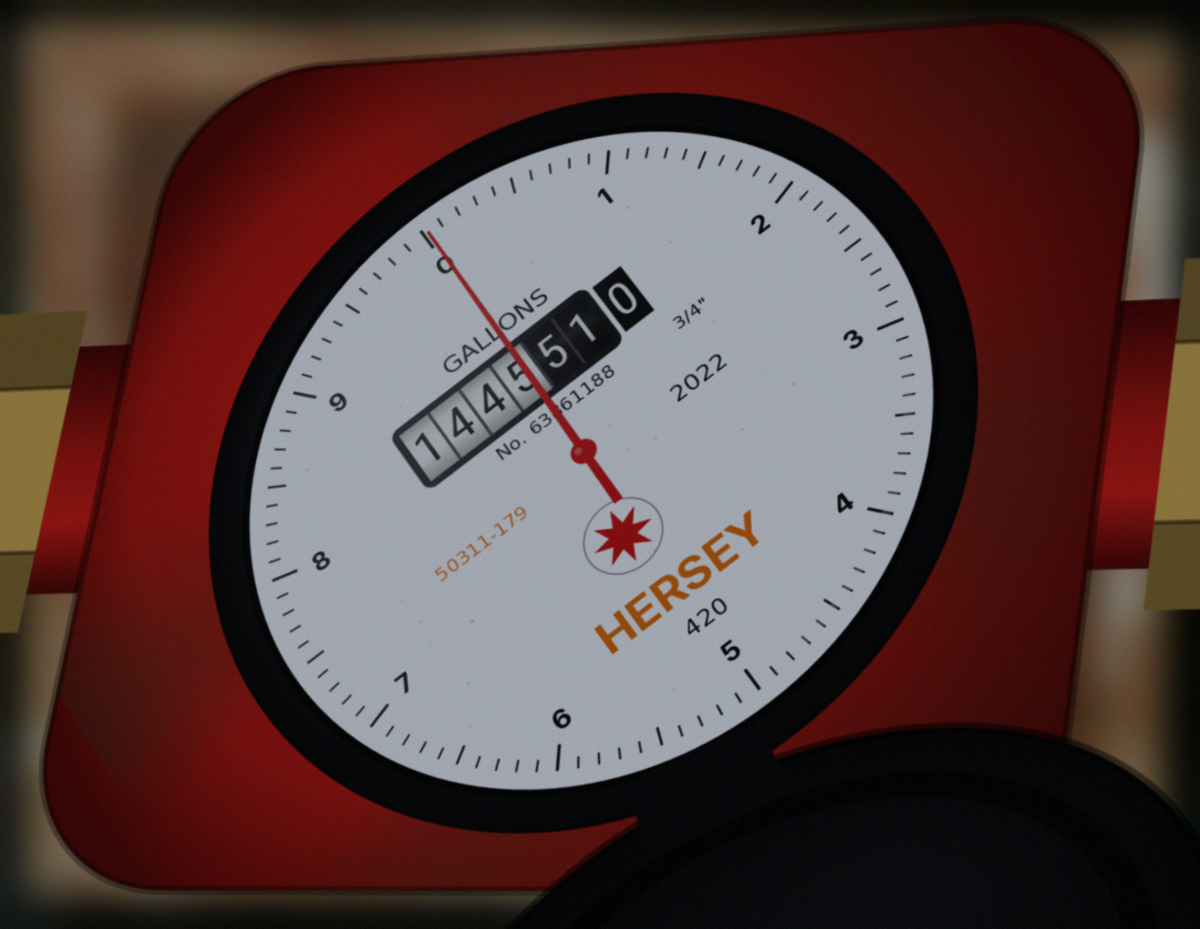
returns value=1445510.0 unit=gal
